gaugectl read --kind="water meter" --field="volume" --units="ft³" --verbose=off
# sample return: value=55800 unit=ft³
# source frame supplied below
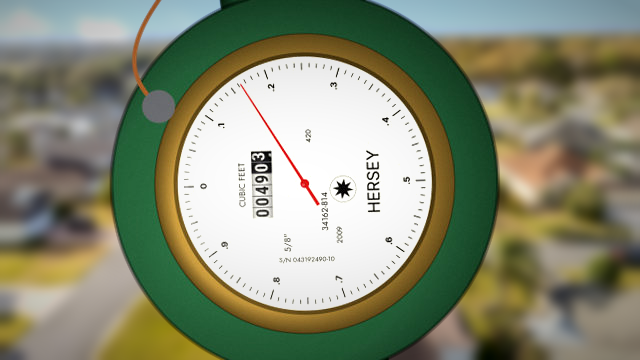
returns value=4903.16 unit=ft³
